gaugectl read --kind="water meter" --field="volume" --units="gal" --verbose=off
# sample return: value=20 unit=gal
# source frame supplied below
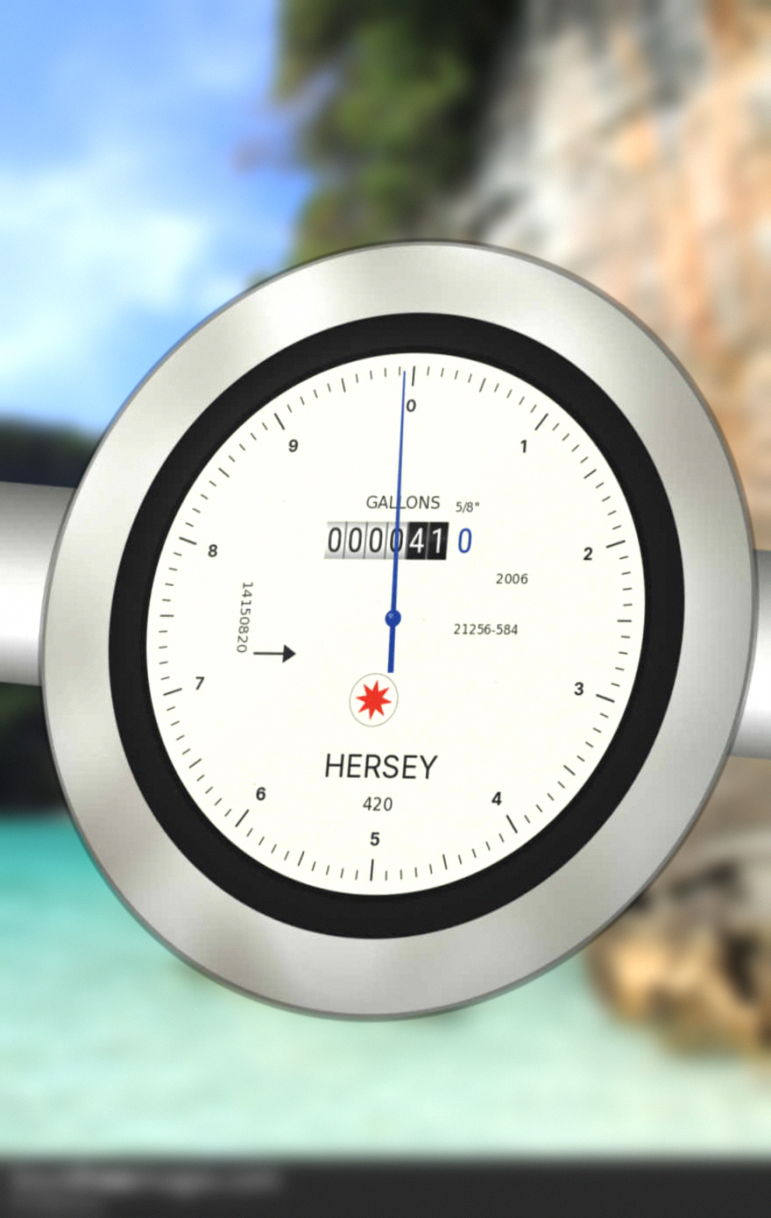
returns value=409.9 unit=gal
